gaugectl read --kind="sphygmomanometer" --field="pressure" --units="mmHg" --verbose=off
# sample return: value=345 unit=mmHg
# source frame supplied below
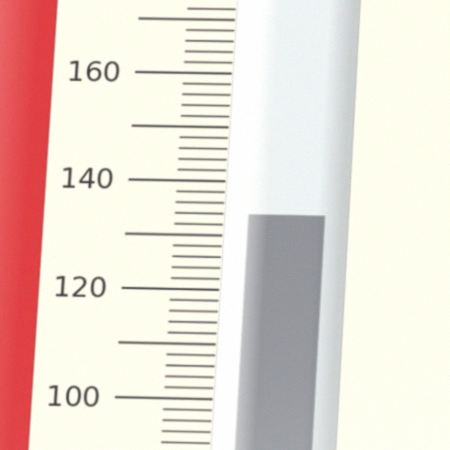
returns value=134 unit=mmHg
